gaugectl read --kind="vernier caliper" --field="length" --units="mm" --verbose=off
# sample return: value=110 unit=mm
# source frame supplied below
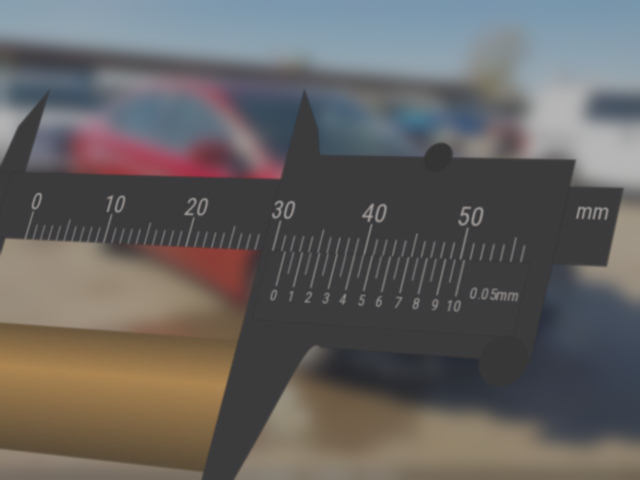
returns value=31.4 unit=mm
